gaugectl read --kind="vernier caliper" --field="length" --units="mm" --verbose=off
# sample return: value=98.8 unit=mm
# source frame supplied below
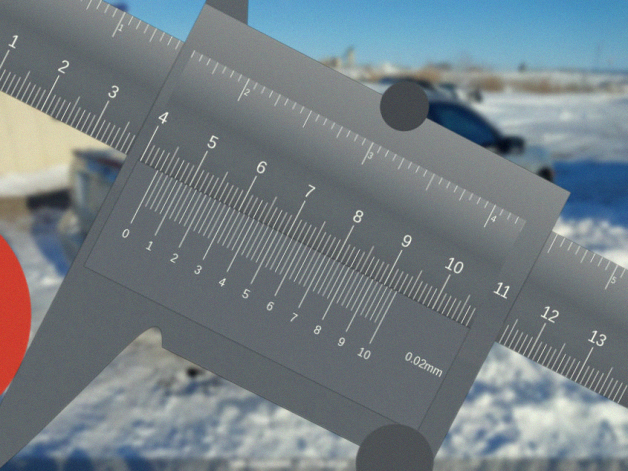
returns value=43.6 unit=mm
